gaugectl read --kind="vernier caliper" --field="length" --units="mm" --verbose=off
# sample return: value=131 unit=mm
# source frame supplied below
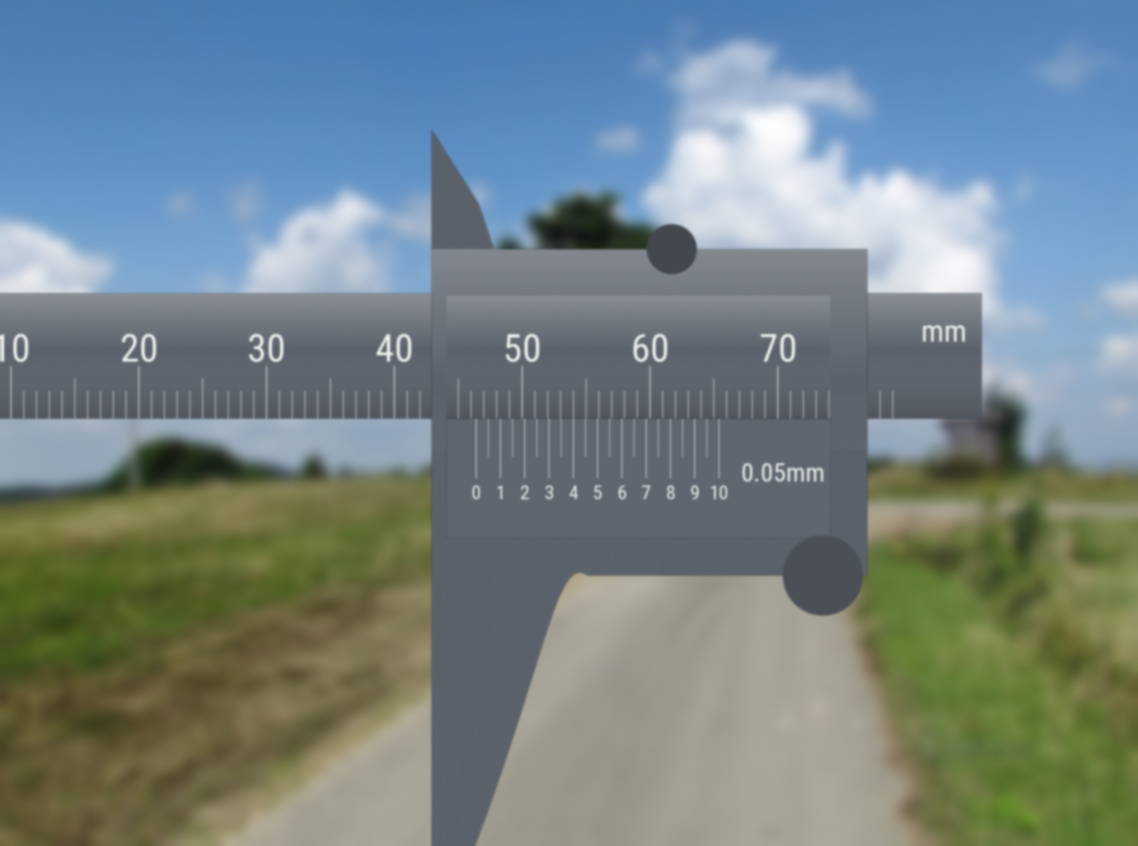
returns value=46.4 unit=mm
